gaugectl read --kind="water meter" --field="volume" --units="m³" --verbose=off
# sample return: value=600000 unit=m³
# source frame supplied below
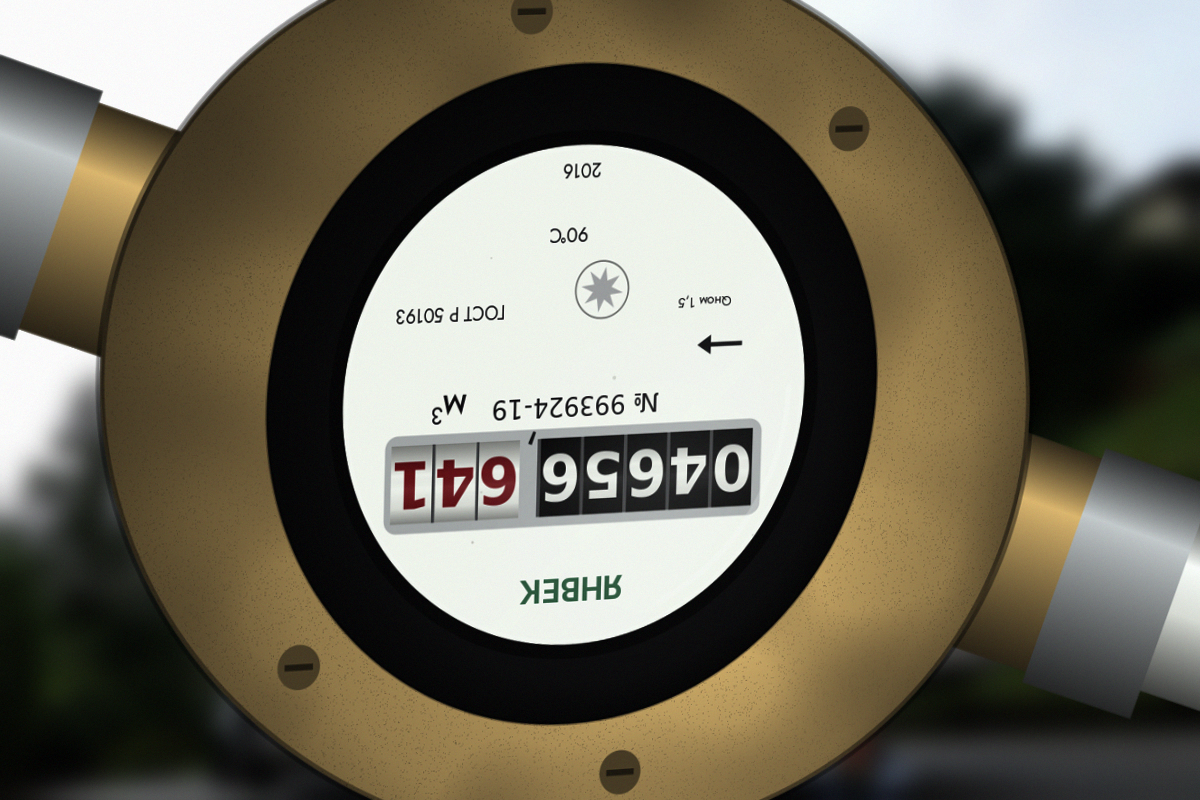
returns value=4656.641 unit=m³
